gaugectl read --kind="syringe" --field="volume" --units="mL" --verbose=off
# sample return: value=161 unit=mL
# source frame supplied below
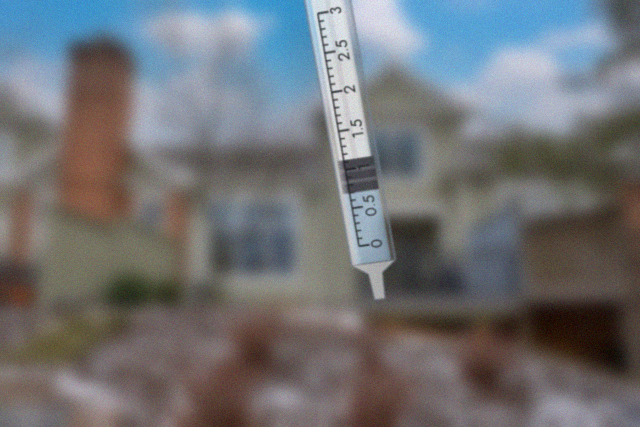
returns value=0.7 unit=mL
